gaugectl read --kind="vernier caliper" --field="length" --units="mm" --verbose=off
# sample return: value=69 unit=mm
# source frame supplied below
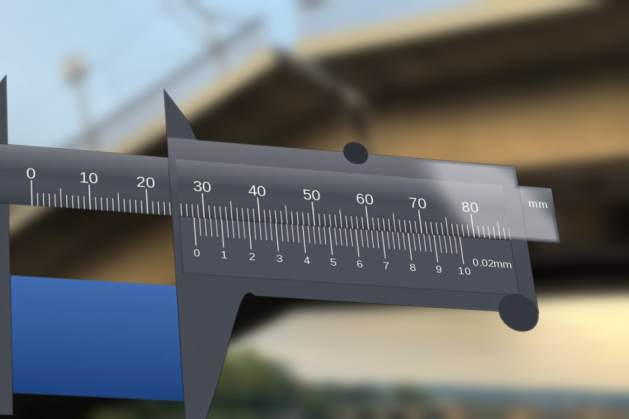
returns value=28.2 unit=mm
